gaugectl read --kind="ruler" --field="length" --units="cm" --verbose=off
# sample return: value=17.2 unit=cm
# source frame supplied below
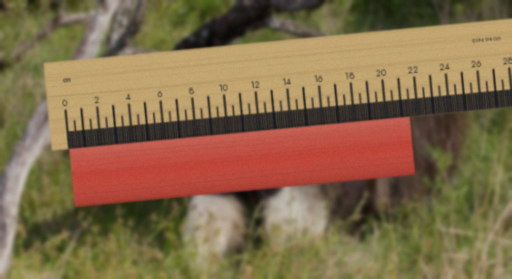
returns value=21.5 unit=cm
